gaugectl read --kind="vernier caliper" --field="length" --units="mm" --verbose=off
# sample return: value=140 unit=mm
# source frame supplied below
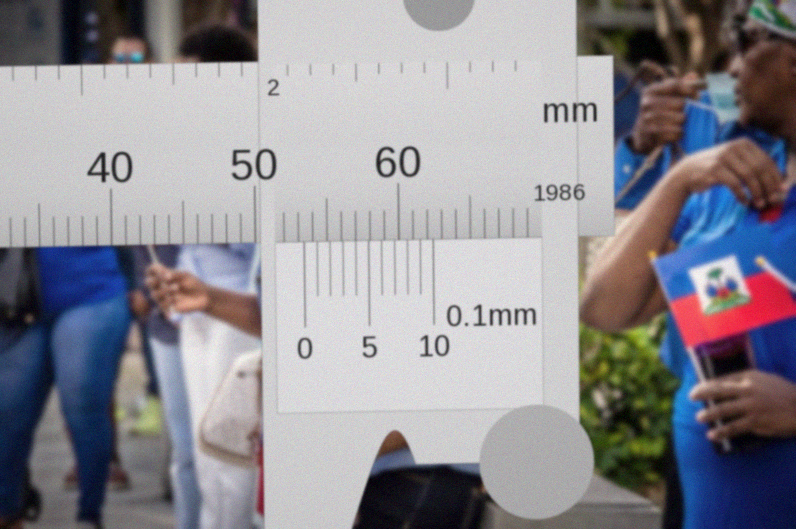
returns value=53.4 unit=mm
